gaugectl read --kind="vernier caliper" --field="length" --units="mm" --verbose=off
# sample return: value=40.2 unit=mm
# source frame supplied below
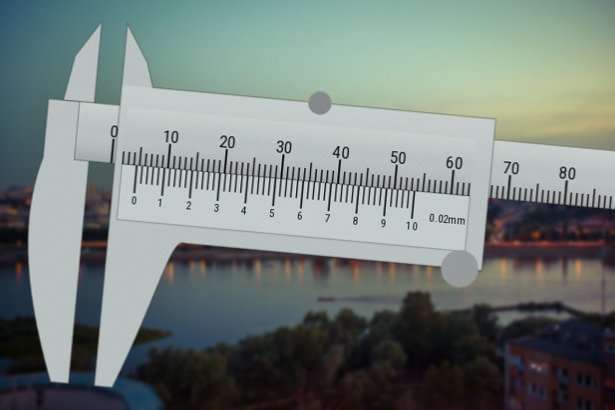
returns value=4.5 unit=mm
